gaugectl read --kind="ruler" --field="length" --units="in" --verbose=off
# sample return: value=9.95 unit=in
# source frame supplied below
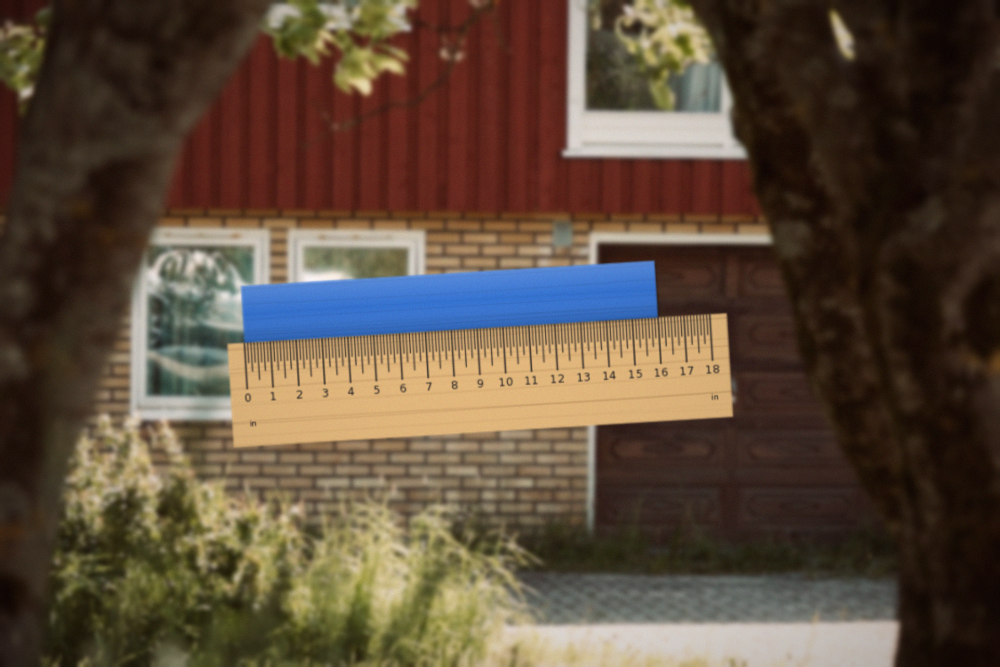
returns value=16 unit=in
